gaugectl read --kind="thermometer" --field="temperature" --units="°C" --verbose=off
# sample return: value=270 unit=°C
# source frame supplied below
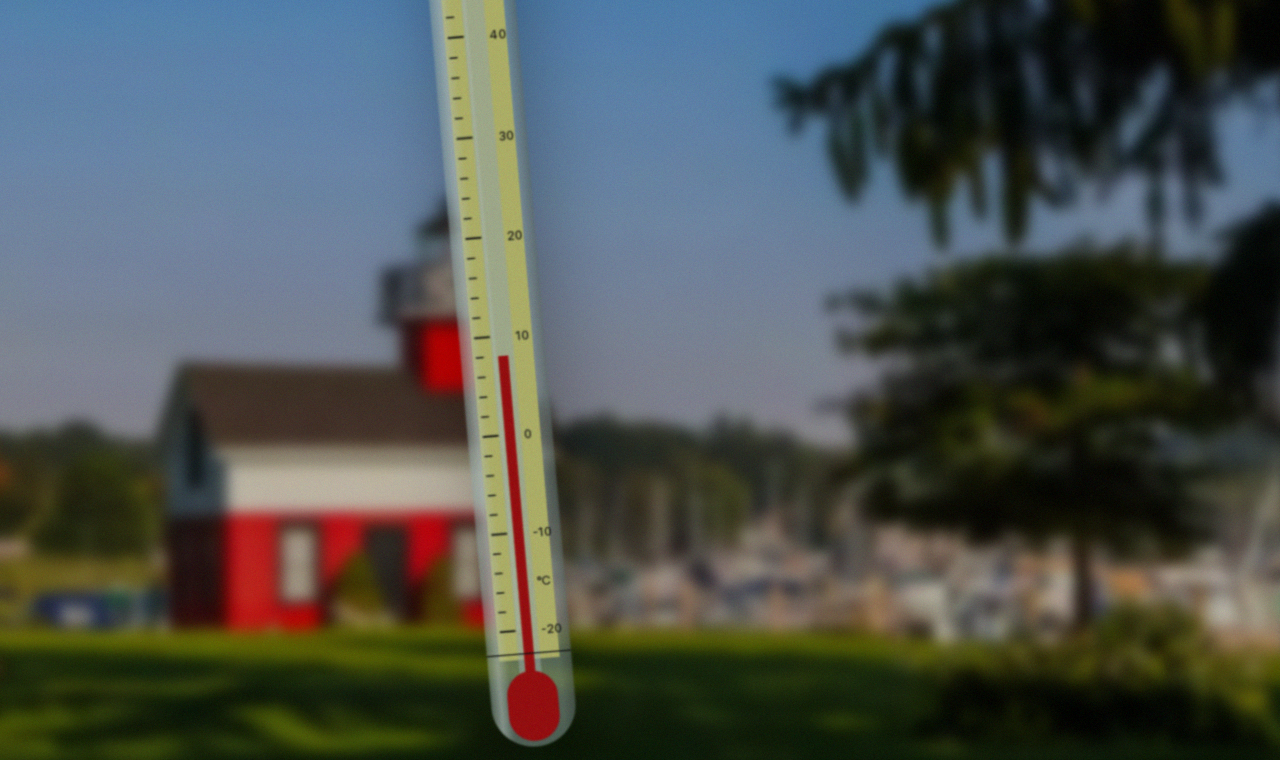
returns value=8 unit=°C
